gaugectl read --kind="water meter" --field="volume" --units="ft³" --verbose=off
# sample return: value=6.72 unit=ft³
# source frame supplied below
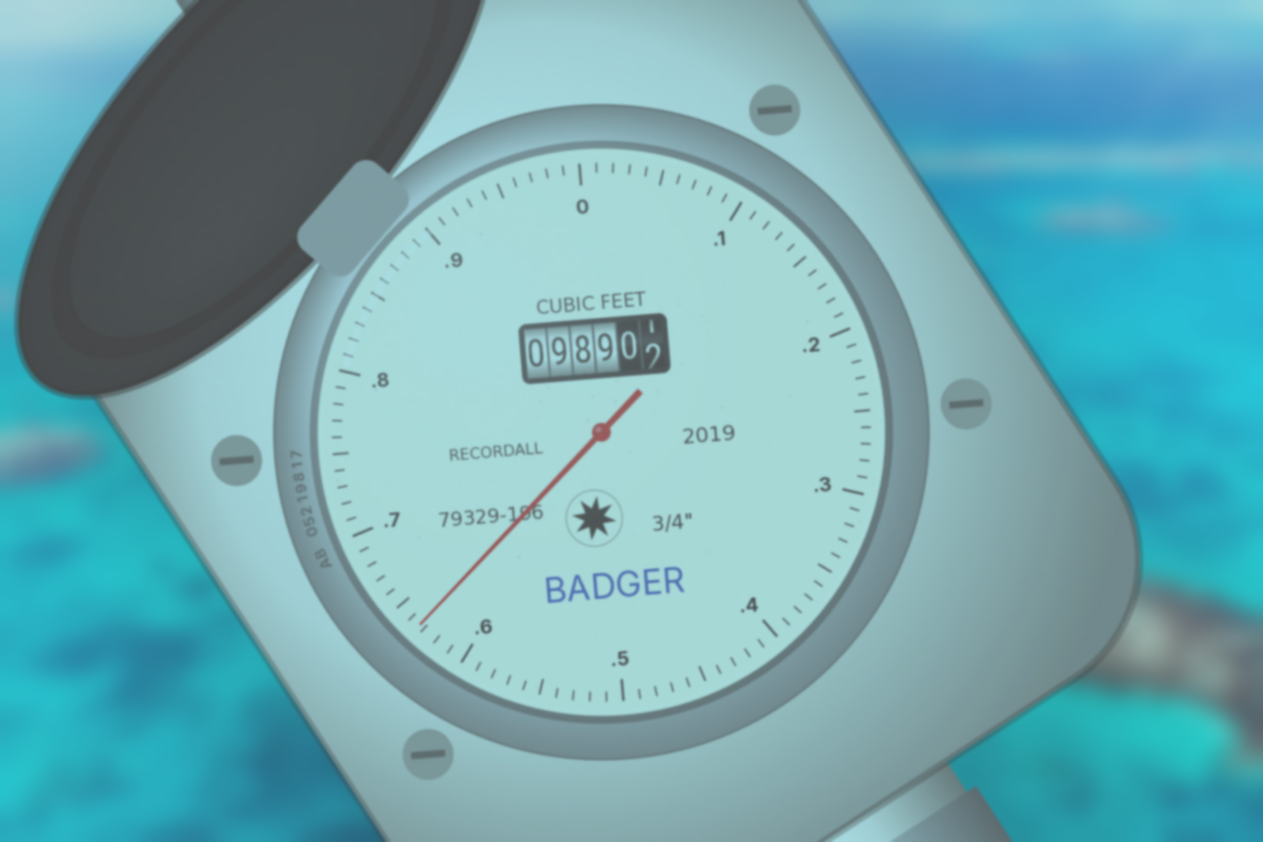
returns value=98901.63 unit=ft³
